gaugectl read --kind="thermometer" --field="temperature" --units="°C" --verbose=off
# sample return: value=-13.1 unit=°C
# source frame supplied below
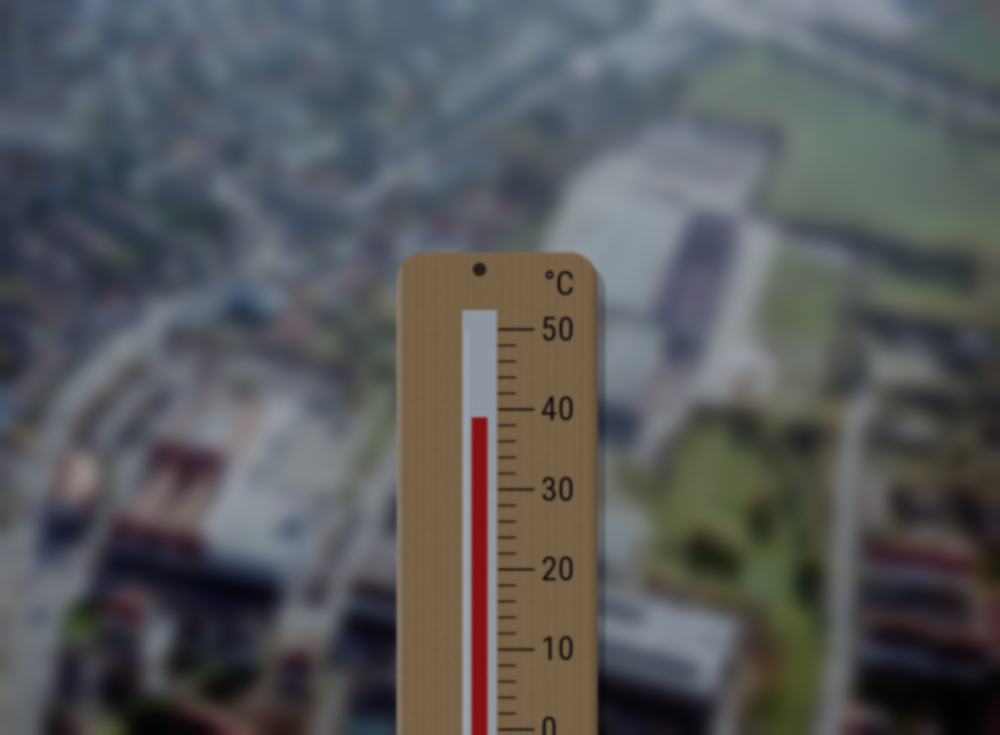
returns value=39 unit=°C
